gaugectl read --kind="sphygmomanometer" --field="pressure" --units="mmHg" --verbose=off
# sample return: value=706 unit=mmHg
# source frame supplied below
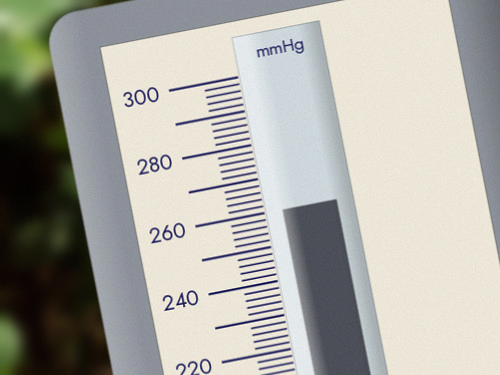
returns value=260 unit=mmHg
